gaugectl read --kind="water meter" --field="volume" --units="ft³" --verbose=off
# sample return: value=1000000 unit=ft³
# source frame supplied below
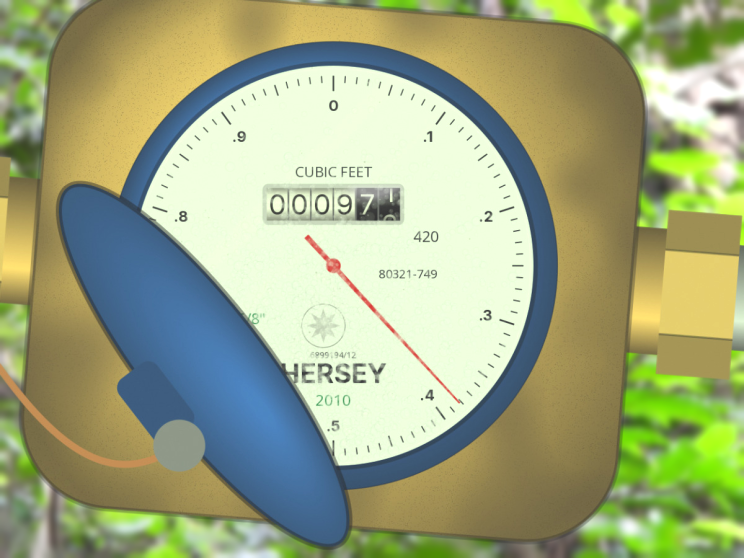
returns value=971.38 unit=ft³
